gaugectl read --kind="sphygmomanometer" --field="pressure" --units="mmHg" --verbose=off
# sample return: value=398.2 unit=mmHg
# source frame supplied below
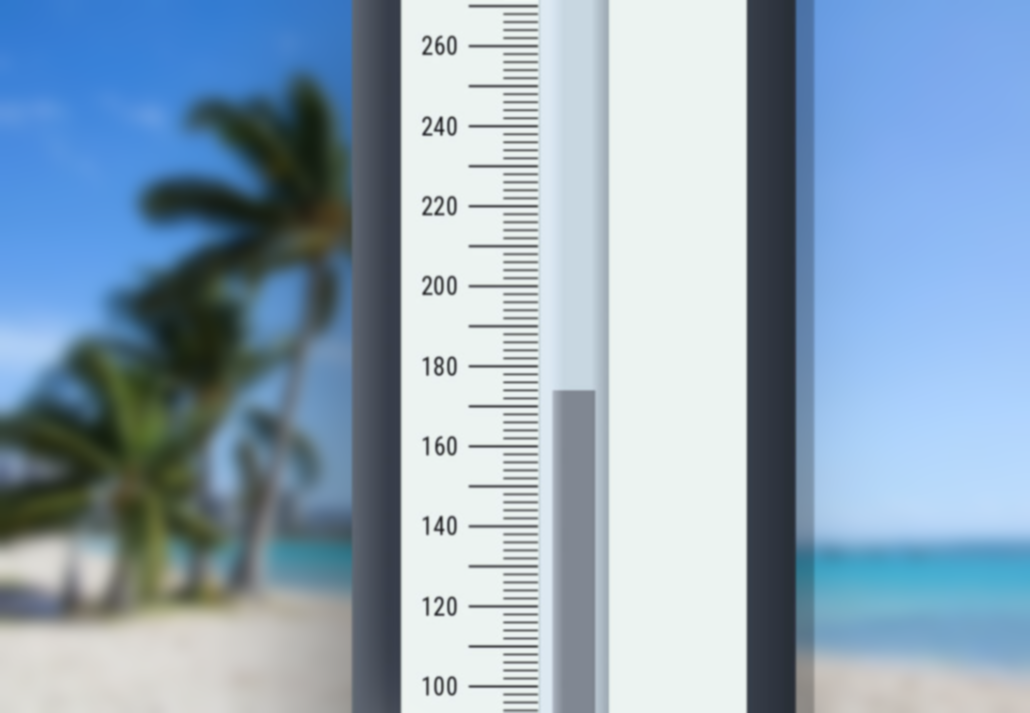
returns value=174 unit=mmHg
